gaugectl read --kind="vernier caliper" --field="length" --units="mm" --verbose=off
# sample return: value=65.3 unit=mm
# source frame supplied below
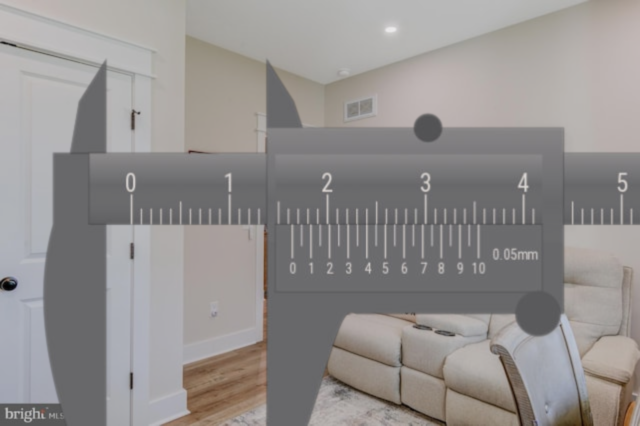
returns value=16.4 unit=mm
